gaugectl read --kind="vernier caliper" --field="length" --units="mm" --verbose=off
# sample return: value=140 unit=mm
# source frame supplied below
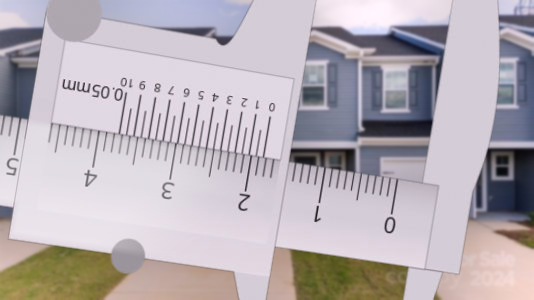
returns value=18.4 unit=mm
